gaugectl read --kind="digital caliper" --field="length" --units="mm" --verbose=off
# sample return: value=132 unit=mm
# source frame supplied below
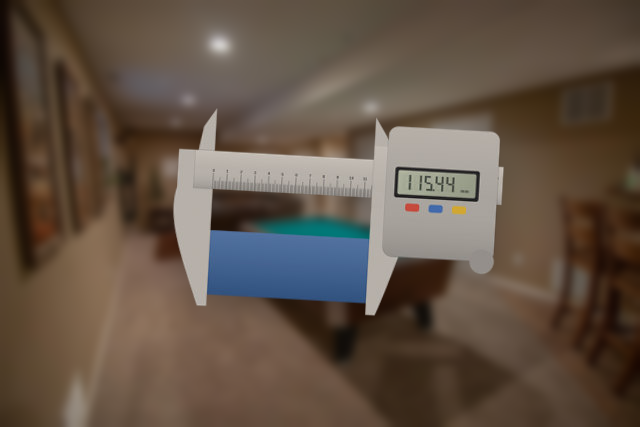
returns value=115.44 unit=mm
